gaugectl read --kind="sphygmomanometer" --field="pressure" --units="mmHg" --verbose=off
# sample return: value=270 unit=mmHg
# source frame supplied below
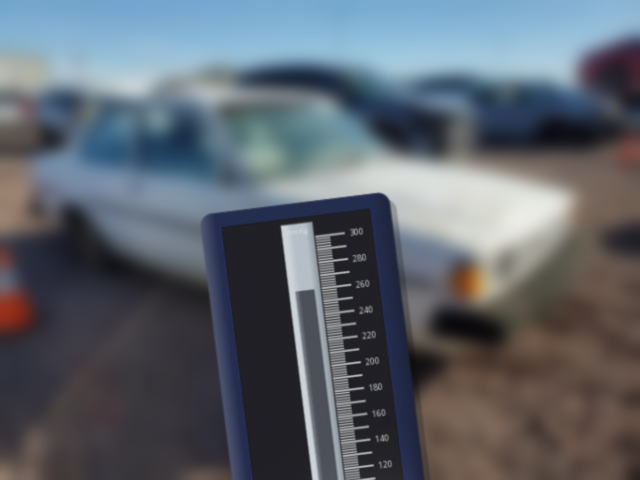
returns value=260 unit=mmHg
